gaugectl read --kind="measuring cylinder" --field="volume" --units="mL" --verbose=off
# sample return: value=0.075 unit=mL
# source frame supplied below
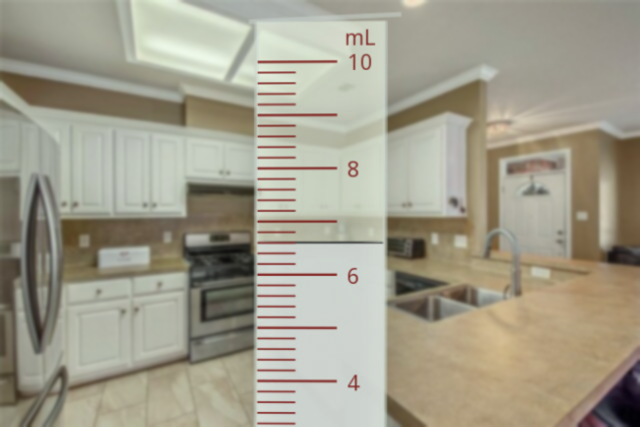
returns value=6.6 unit=mL
